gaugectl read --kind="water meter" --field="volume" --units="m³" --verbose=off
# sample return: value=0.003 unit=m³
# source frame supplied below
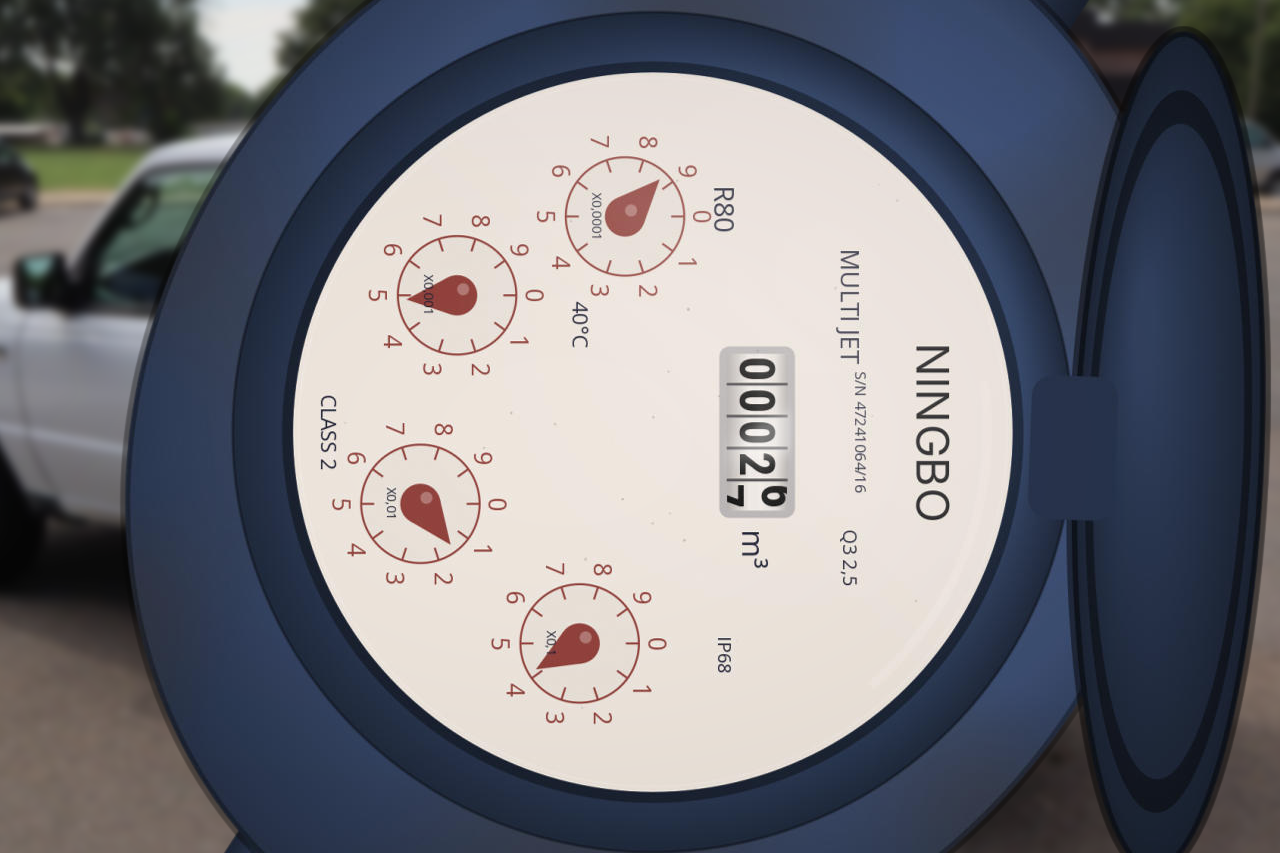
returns value=26.4148 unit=m³
